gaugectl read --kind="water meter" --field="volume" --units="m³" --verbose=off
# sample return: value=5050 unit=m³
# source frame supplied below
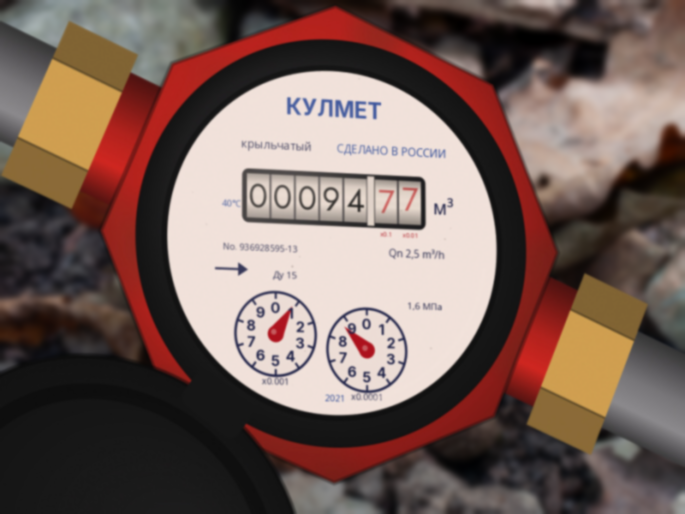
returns value=94.7708 unit=m³
